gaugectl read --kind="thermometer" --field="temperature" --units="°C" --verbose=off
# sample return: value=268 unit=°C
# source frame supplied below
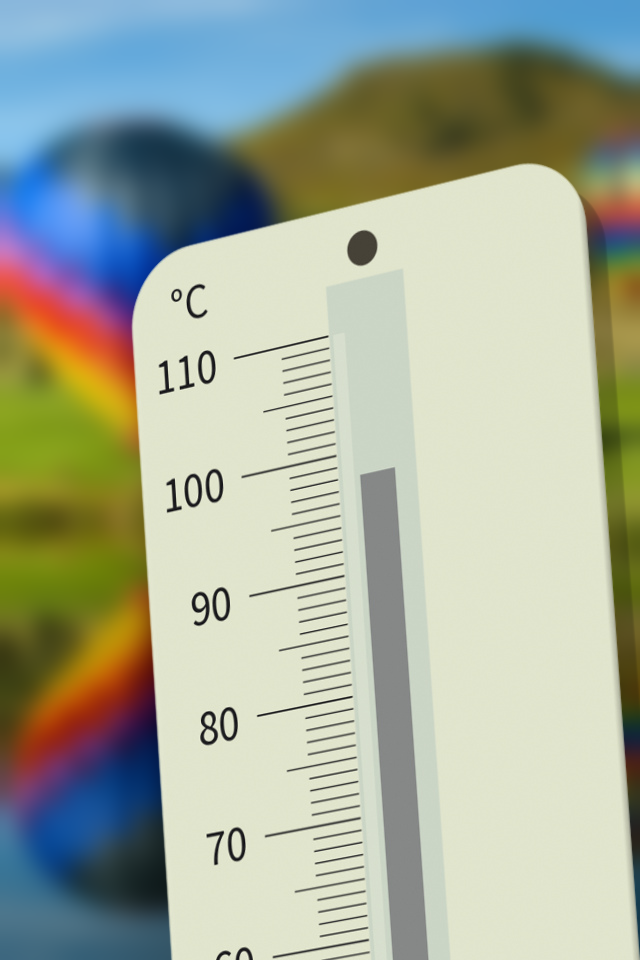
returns value=98 unit=°C
